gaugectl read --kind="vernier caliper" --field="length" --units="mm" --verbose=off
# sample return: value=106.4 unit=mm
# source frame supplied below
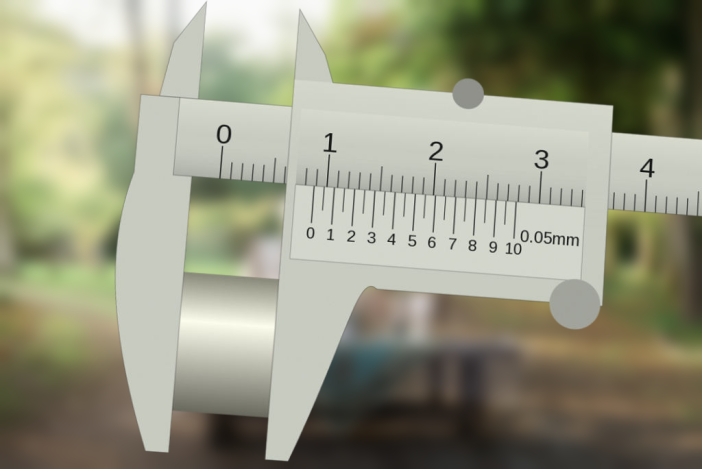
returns value=8.8 unit=mm
